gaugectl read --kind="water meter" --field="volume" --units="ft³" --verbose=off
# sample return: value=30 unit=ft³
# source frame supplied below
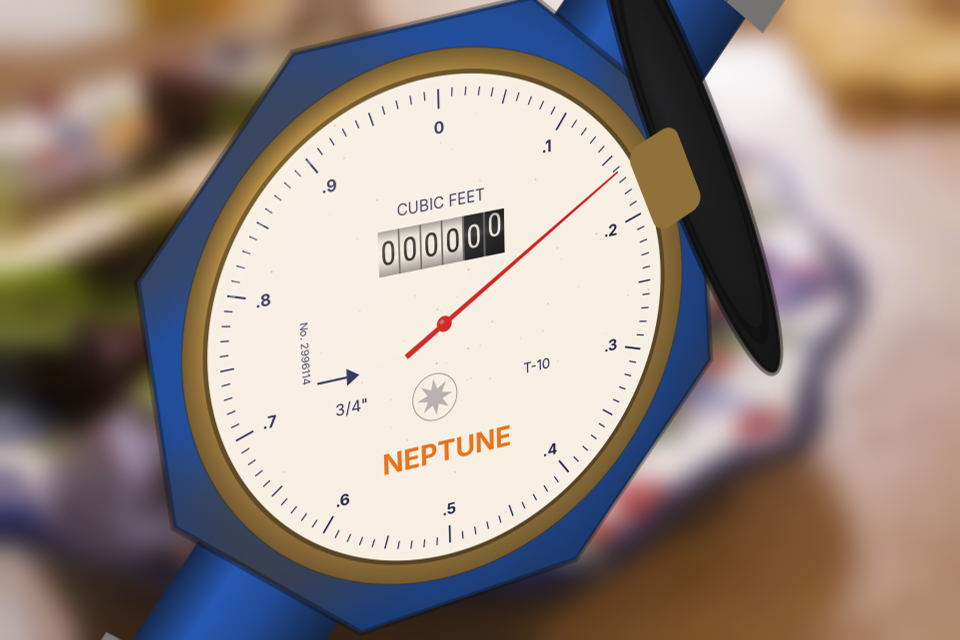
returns value=0.16 unit=ft³
